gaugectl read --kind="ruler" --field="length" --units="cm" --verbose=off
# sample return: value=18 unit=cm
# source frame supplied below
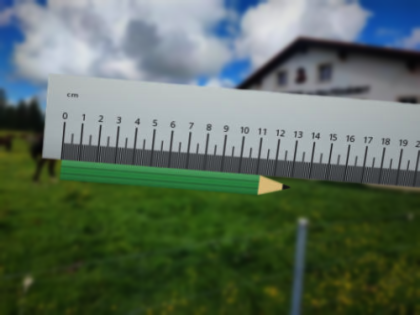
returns value=13 unit=cm
